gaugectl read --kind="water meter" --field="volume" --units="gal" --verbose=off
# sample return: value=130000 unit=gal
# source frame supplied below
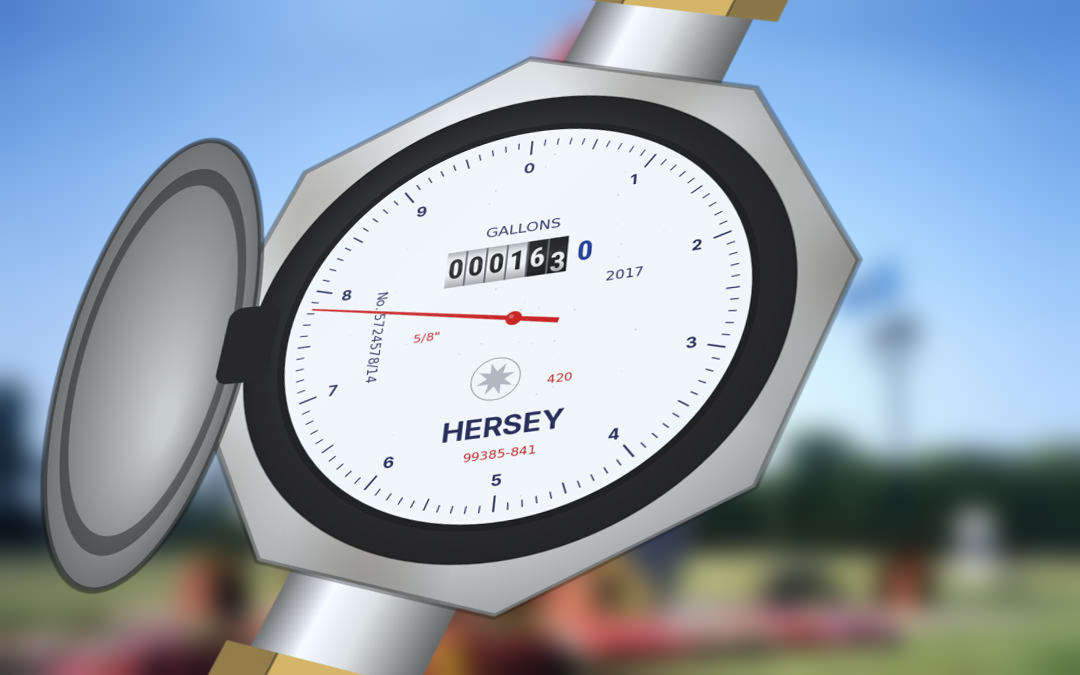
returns value=1627.8 unit=gal
